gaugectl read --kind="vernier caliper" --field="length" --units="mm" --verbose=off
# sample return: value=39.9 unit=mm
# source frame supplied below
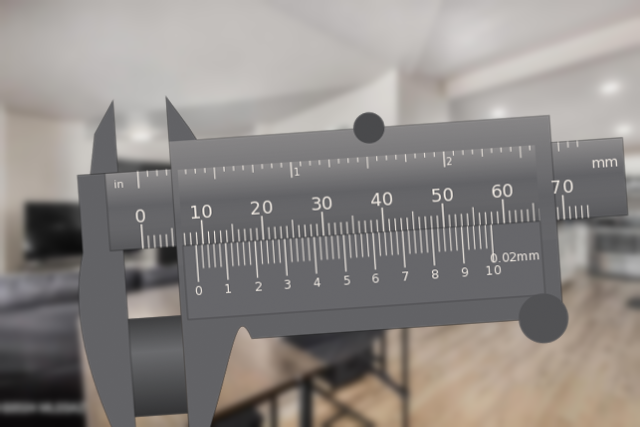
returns value=8.8 unit=mm
